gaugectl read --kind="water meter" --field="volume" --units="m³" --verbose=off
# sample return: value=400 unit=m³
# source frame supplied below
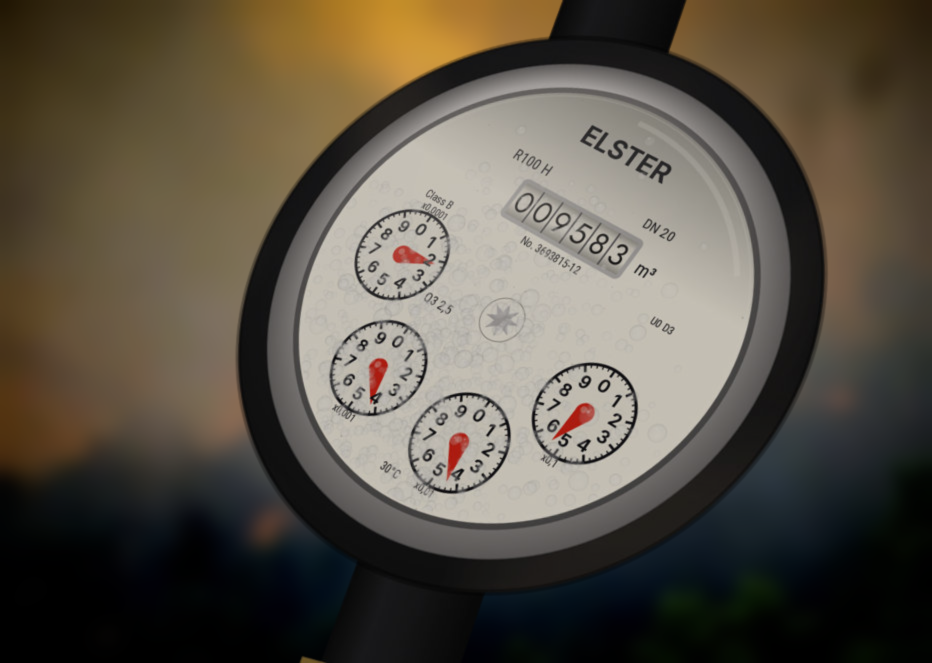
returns value=9583.5442 unit=m³
